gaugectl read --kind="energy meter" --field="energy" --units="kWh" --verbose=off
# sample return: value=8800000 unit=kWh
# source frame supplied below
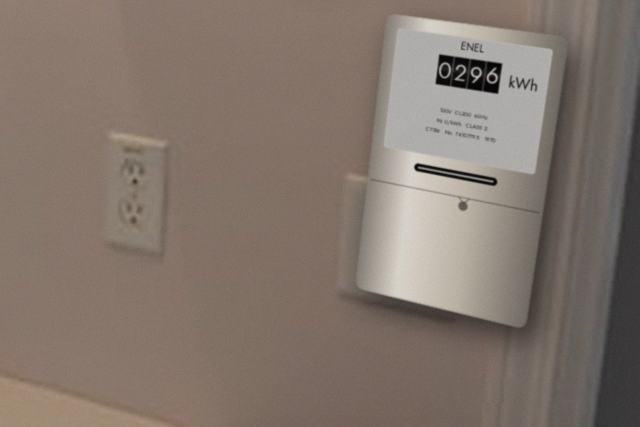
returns value=296 unit=kWh
